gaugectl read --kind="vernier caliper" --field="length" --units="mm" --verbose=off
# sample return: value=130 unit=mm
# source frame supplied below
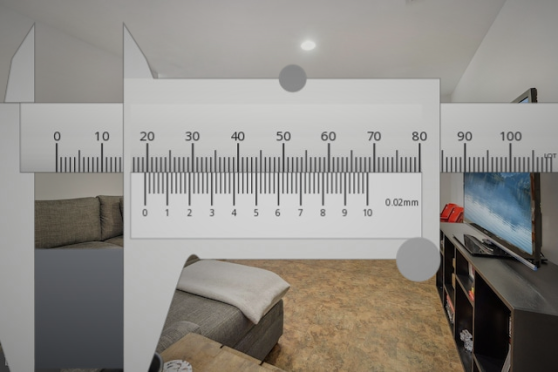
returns value=19.5 unit=mm
